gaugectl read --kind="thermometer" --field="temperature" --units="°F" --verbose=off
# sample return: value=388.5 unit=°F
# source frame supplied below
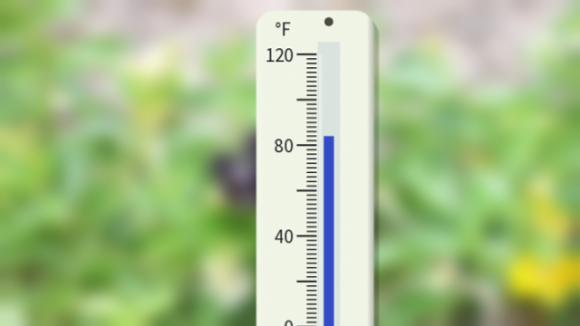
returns value=84 unit=°F
